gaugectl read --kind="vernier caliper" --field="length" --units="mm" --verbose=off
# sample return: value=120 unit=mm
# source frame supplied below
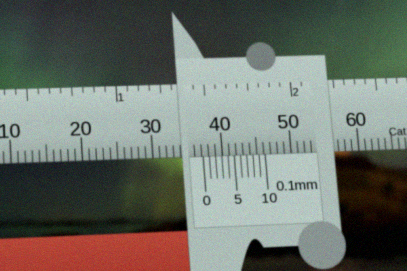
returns value=37.2 unit=mm
